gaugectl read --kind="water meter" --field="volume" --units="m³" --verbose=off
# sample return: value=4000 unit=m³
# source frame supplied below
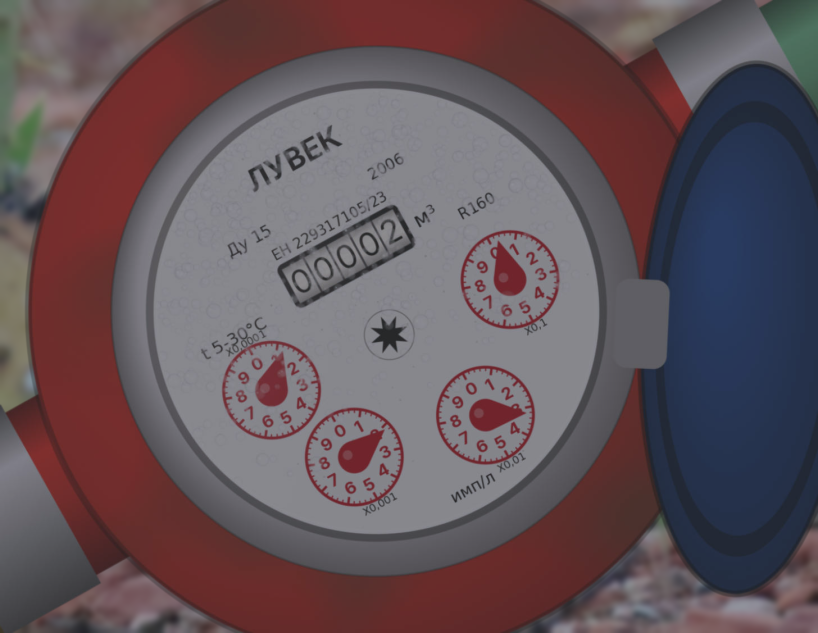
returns value=2.0321 unit=m³
